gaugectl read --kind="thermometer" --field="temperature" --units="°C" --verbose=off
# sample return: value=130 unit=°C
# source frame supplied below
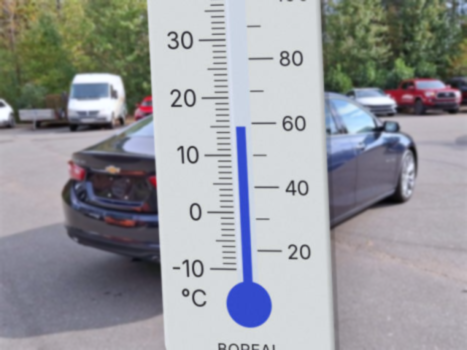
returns value=15 unit=°C
